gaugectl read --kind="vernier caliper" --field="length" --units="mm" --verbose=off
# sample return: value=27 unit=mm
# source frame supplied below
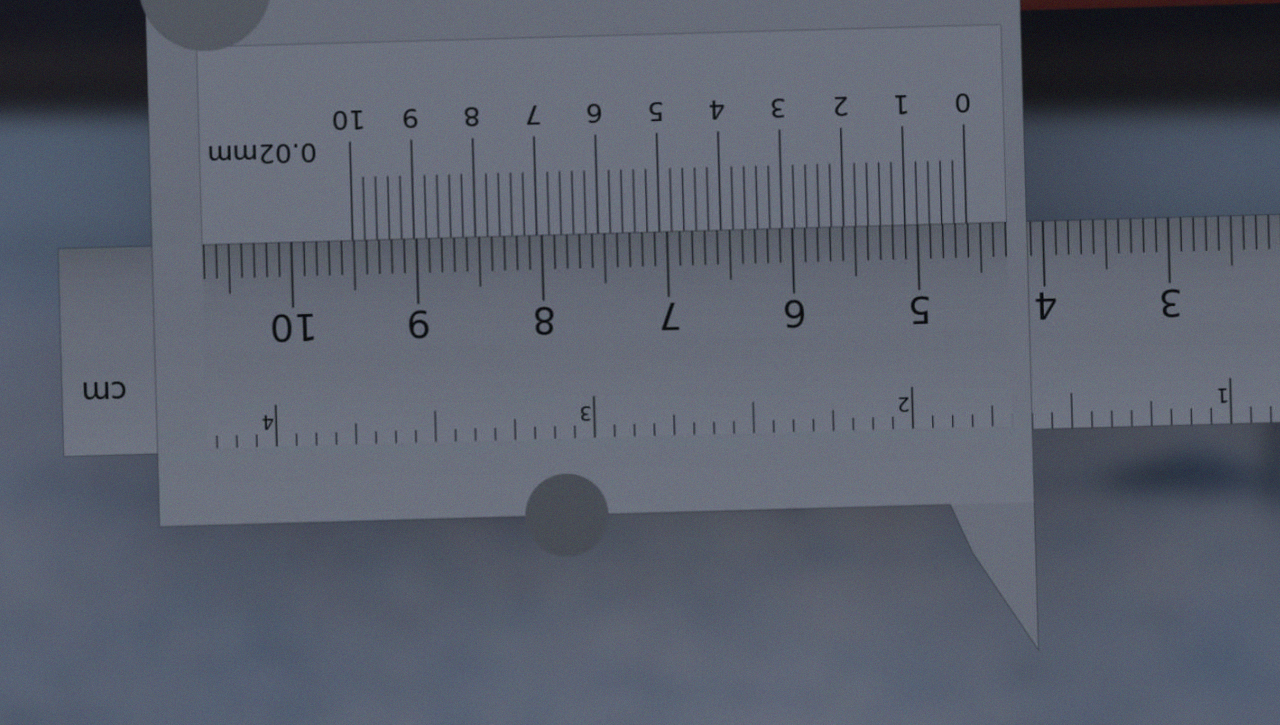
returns value=46.1 unit=mm
